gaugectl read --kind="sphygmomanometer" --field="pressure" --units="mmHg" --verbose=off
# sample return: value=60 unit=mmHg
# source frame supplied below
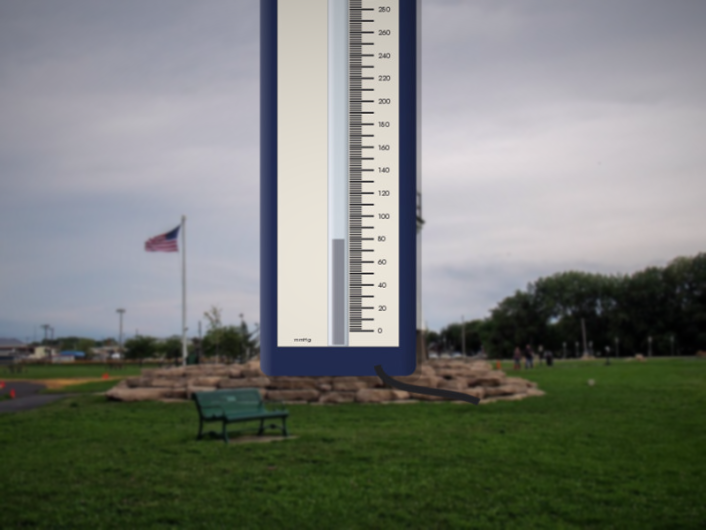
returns value=80 unit=mmHg
